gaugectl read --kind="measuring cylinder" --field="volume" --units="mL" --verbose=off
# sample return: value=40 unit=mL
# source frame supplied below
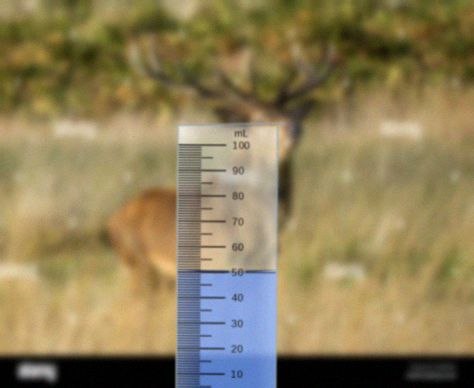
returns value=50 unit=mL
